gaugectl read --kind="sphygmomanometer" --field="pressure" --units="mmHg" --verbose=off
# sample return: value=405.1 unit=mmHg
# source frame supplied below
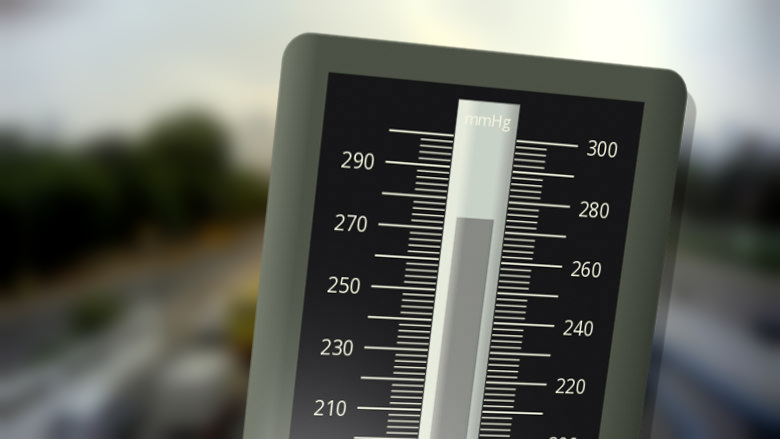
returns value=274 unit=mmHg
